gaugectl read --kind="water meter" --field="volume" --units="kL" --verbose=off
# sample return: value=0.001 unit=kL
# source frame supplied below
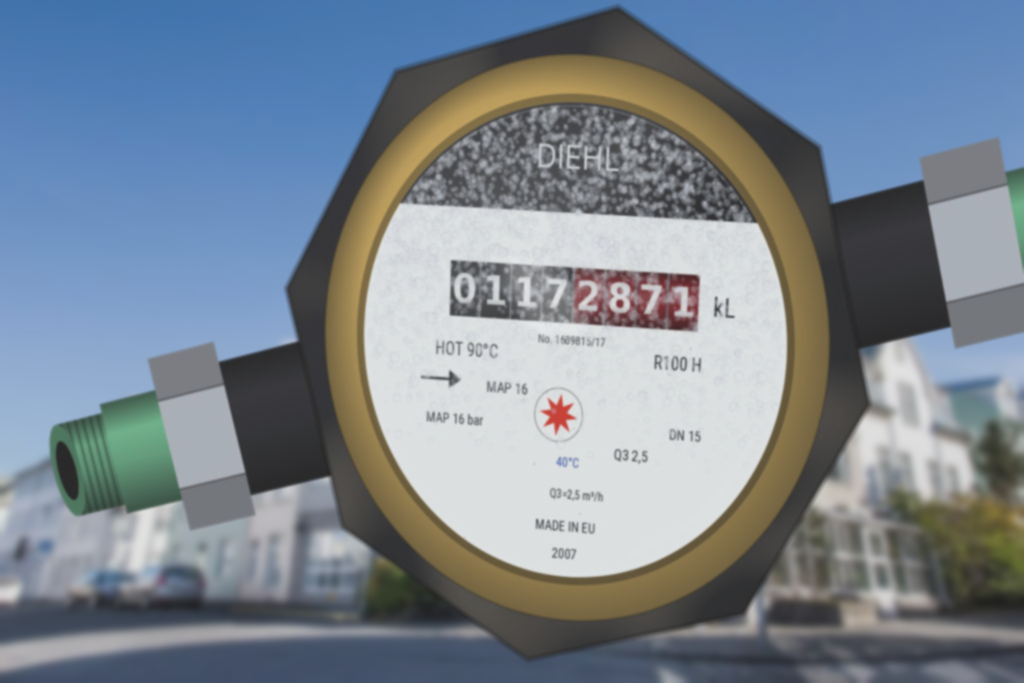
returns value=117.2871 unit=kL
